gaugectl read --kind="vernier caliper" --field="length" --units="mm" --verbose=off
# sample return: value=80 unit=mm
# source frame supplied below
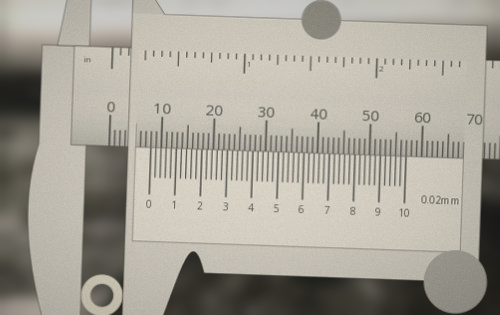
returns value=8.0 unit=mm
